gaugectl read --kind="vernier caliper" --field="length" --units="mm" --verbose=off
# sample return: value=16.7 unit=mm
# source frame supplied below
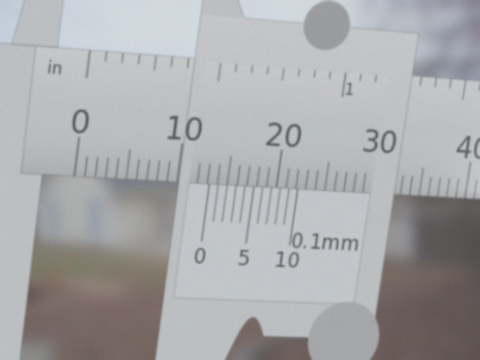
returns value=13.2 unit=mm
